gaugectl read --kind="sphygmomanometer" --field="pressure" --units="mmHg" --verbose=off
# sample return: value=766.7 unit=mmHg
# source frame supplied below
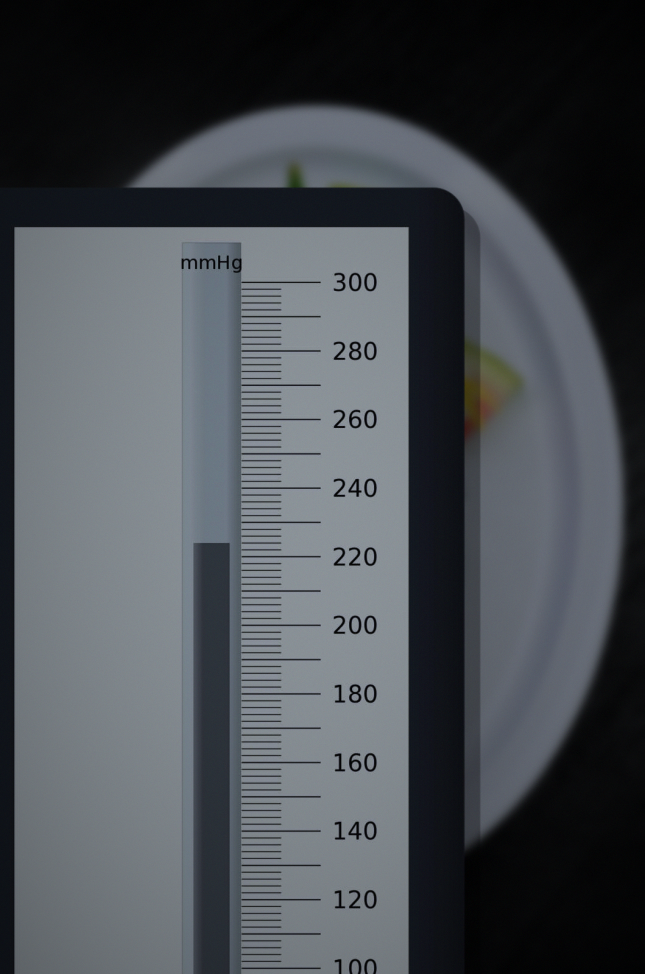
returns value=224 unit=mmHg
